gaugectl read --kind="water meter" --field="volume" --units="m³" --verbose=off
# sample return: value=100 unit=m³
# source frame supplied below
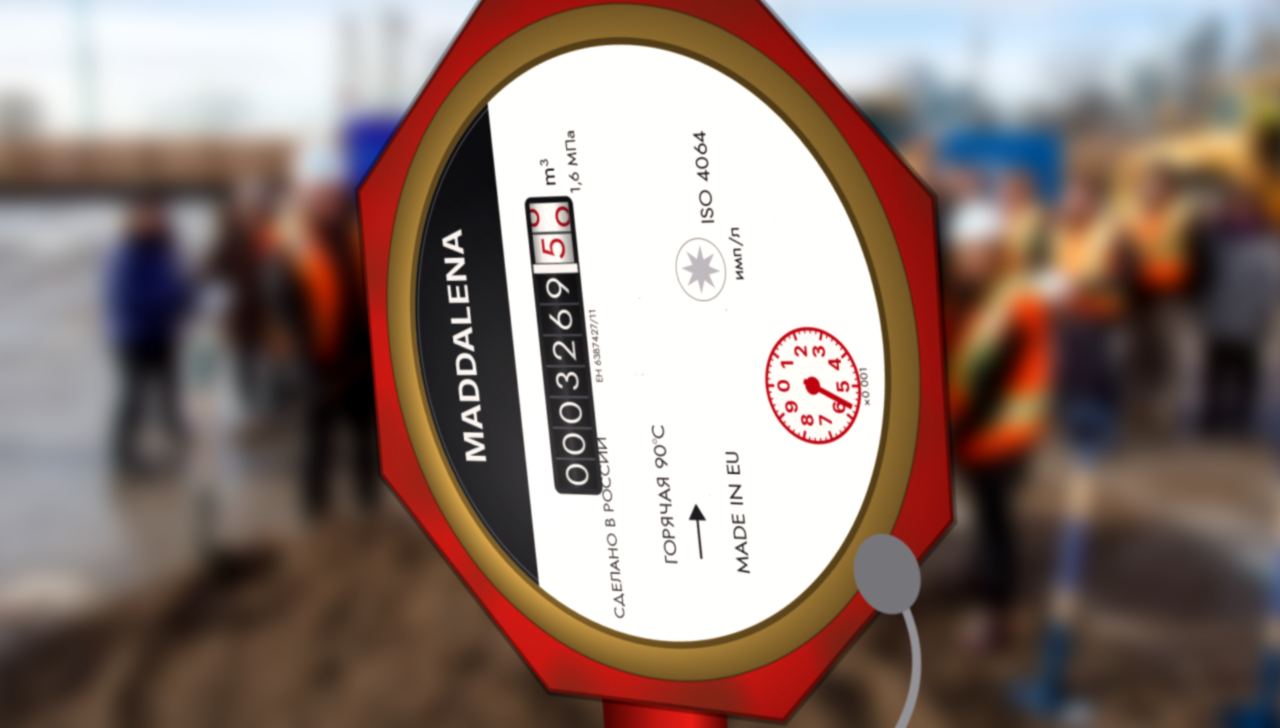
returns value=3269.585 unit=m³
